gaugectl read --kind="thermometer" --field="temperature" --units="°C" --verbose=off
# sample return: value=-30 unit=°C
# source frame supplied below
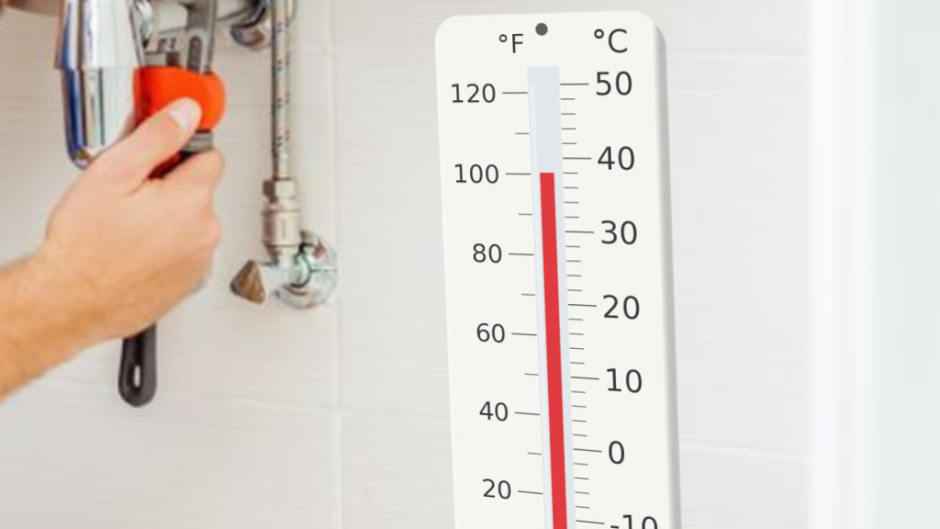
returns value=38 unit=°C
